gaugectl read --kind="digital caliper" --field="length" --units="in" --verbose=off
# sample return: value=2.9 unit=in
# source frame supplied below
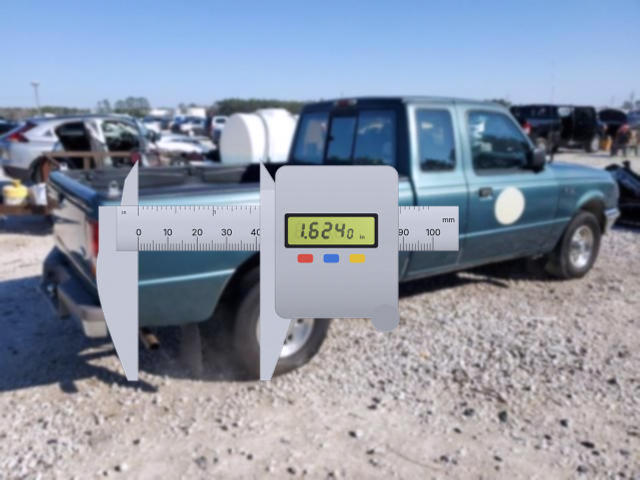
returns value=1.6240 unit=in
